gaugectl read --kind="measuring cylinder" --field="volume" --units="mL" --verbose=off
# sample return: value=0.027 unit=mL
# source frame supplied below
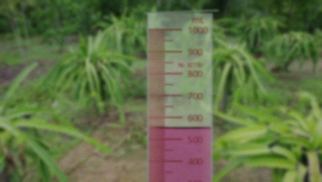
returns value=550 unit=mL
